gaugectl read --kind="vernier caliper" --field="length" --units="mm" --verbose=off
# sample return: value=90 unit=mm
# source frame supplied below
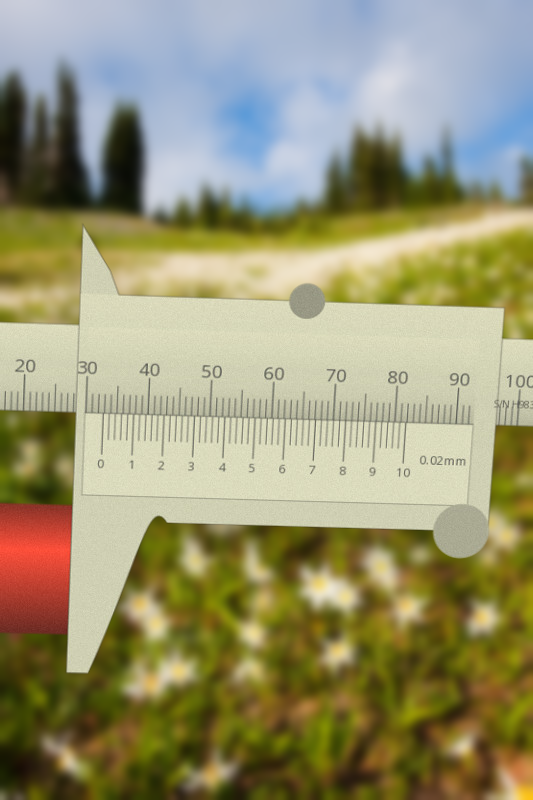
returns value=32.8 unit=mm
